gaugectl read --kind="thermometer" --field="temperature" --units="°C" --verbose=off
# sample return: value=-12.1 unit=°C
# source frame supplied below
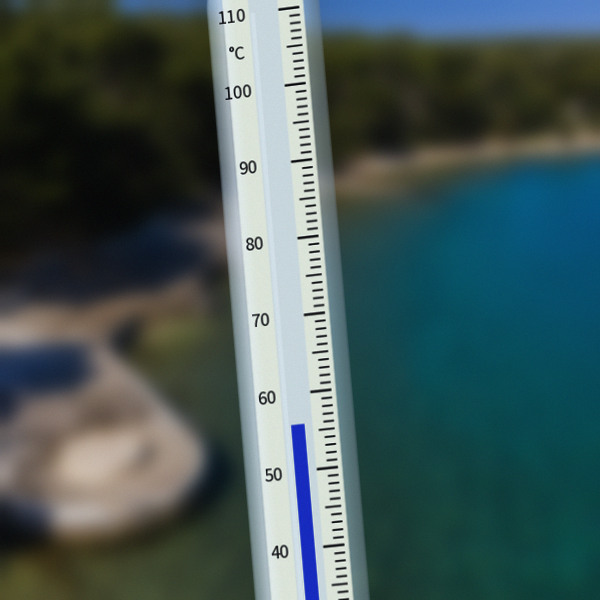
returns value=56 unit=°C
